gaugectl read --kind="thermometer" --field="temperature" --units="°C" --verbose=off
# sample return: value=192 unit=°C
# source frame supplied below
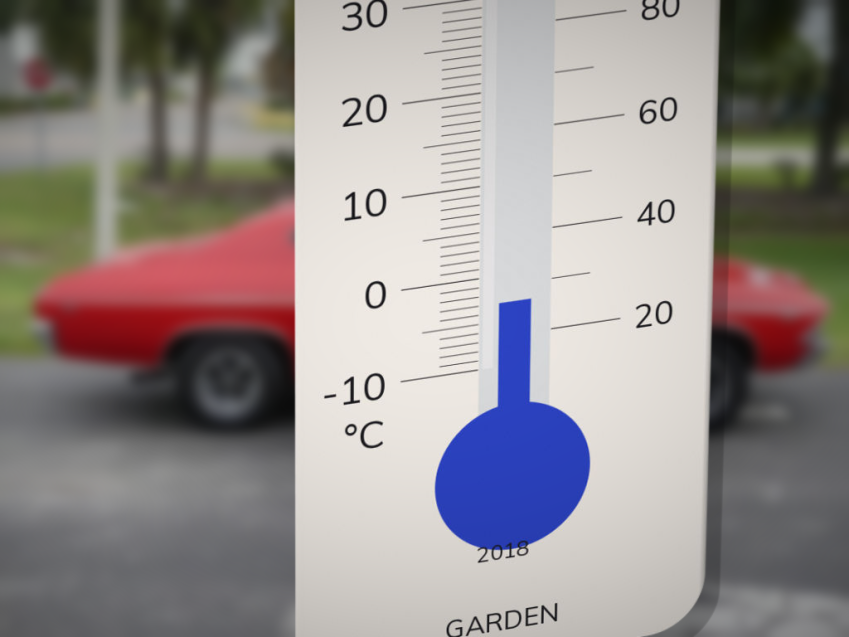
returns value=-3 unit=°C
